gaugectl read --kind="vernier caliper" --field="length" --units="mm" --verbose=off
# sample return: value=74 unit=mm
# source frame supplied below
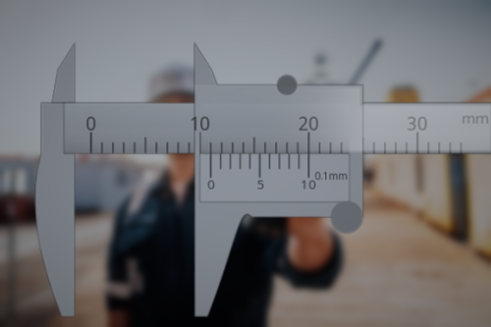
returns value=11.0 unit=mm
